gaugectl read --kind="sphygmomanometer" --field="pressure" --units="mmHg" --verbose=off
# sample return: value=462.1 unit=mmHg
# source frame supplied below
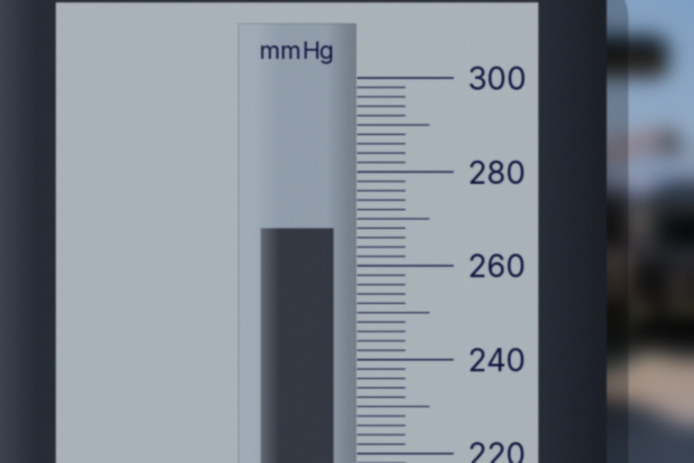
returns value=268 unit=mmHg
